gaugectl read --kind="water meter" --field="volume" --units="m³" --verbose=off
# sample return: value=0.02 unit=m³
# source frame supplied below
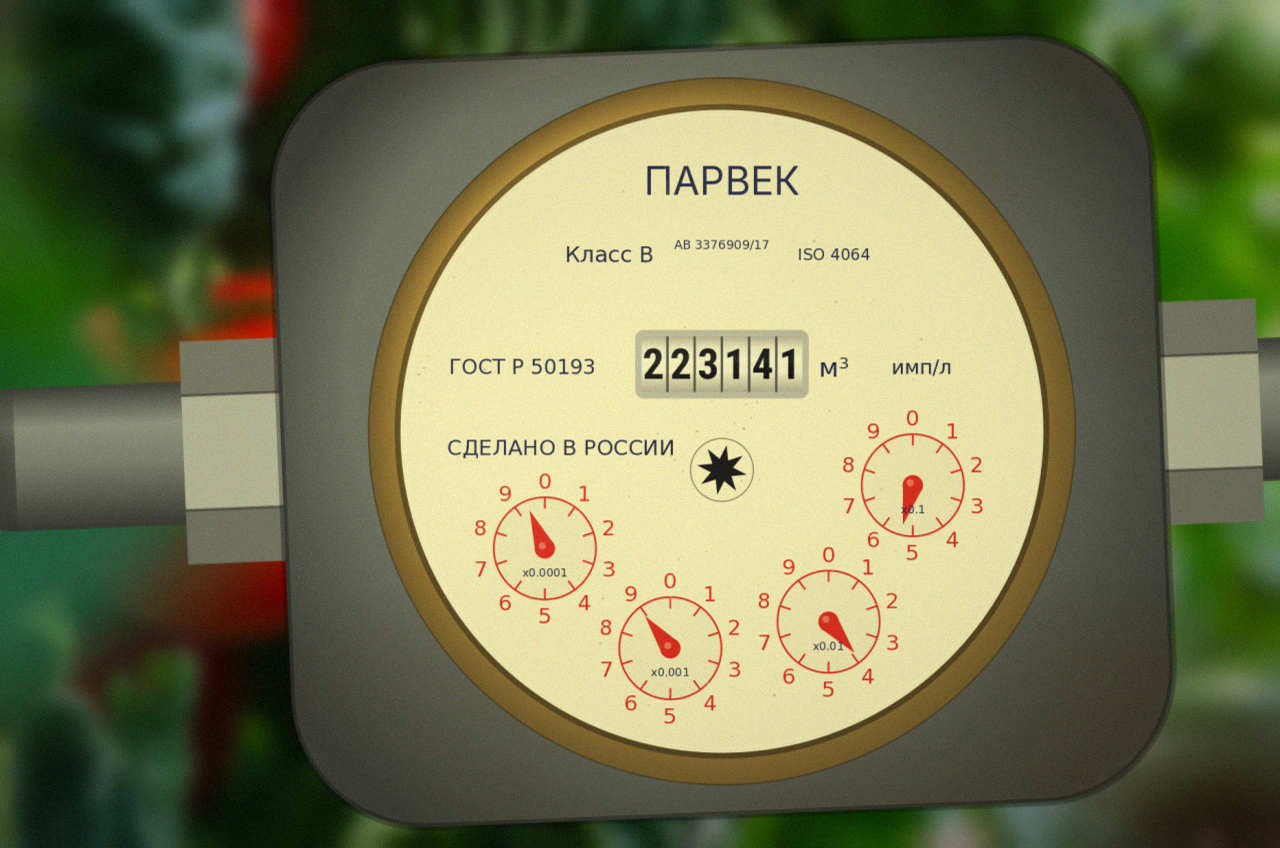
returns value=223141.5389 unit=m³
